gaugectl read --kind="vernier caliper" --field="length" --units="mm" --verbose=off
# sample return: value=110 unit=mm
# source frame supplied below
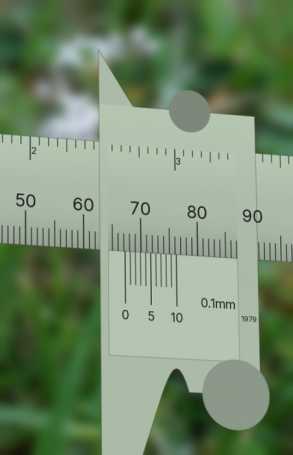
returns value=67.2 unit=mm
